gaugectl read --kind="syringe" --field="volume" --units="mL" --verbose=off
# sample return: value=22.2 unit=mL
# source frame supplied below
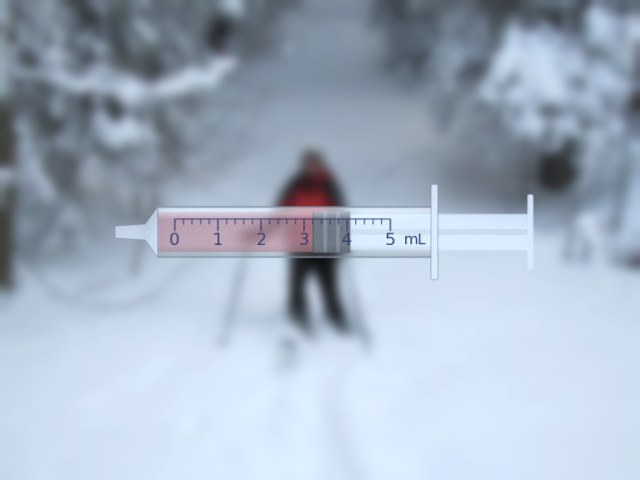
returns value=3.2 unit=mL
